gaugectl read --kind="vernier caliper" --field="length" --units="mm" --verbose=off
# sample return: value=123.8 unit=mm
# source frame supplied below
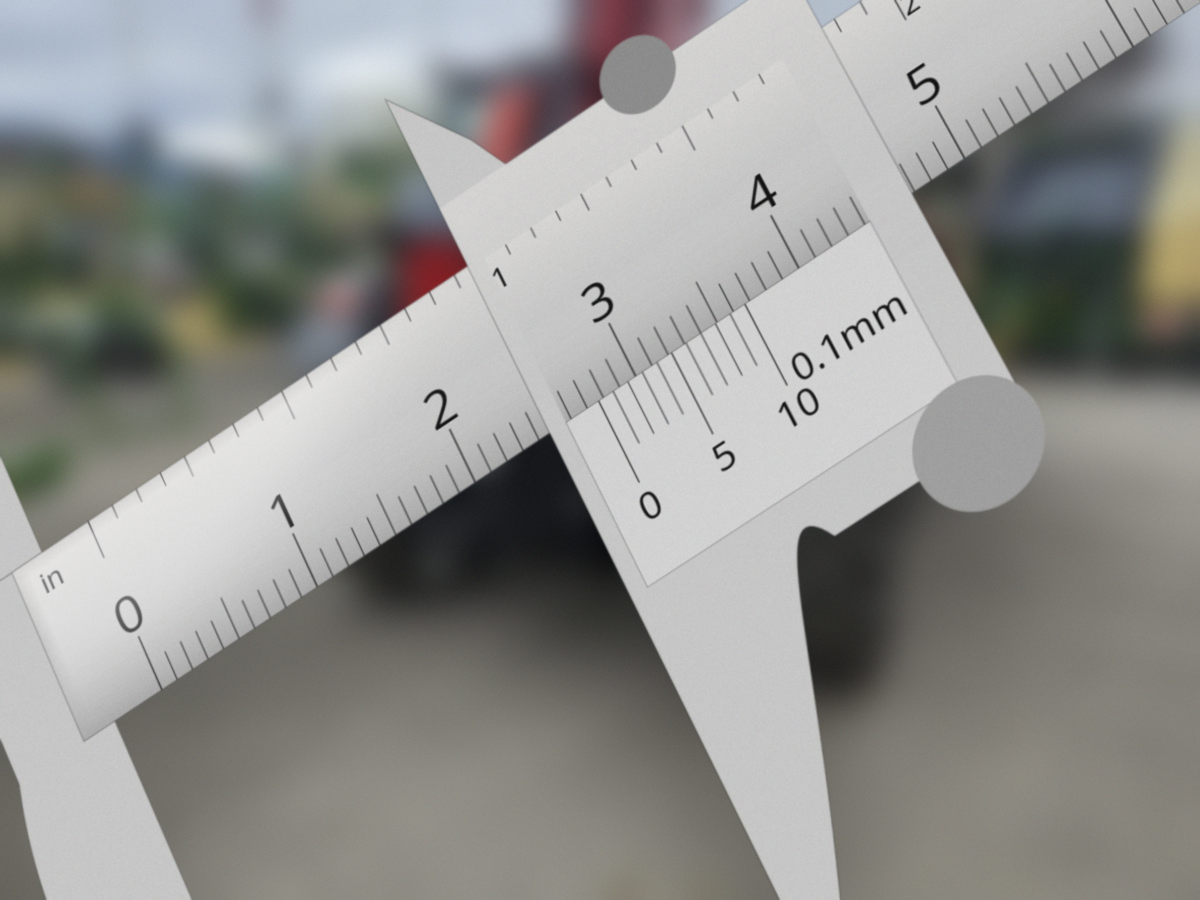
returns value=27.7 unit=mm
